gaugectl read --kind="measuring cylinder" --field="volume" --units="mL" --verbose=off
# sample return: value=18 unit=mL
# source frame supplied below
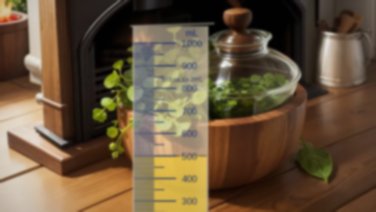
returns value=500 unit=mL
